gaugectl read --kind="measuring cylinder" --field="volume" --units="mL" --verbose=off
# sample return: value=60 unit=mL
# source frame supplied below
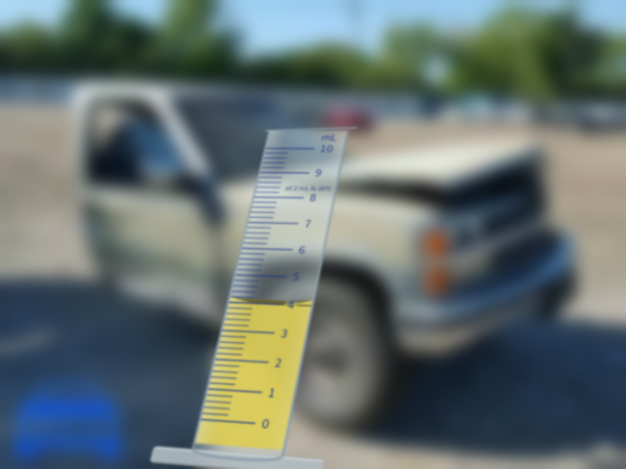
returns value=4 unit=mL
